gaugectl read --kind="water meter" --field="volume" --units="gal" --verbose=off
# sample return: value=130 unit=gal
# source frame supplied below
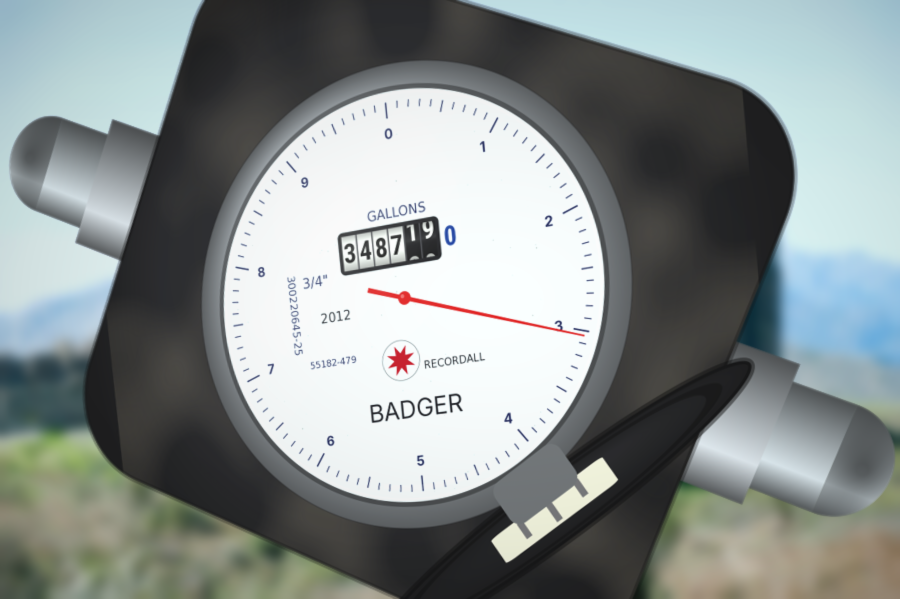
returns value=3487193.0 unit=gal
